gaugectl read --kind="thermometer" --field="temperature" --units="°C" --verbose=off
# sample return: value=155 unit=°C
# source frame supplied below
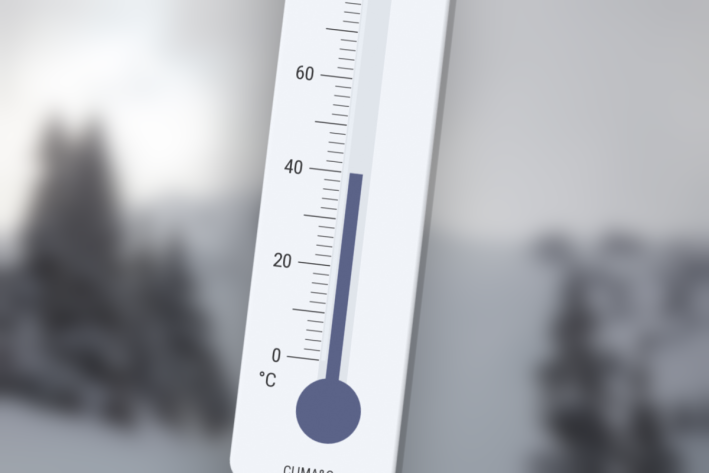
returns value=40 unit=°C
